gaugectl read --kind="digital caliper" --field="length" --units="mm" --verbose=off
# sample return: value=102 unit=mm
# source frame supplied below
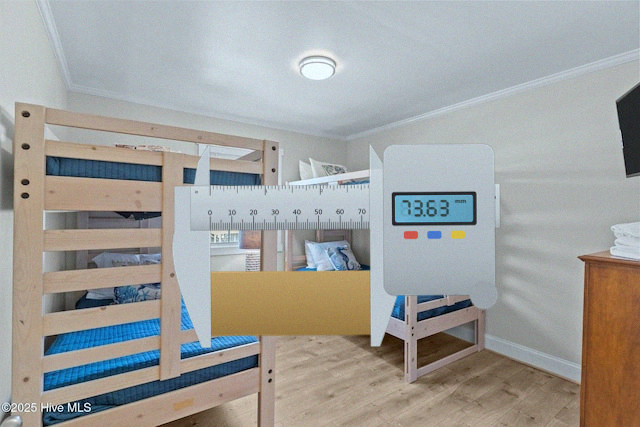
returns value=73.63 unit=mm
